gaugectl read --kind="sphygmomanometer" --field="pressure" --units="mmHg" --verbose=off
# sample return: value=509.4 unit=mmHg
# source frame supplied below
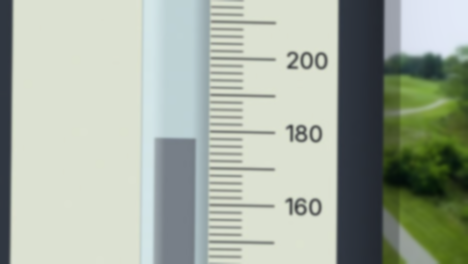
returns value=178 unit=mmHg
